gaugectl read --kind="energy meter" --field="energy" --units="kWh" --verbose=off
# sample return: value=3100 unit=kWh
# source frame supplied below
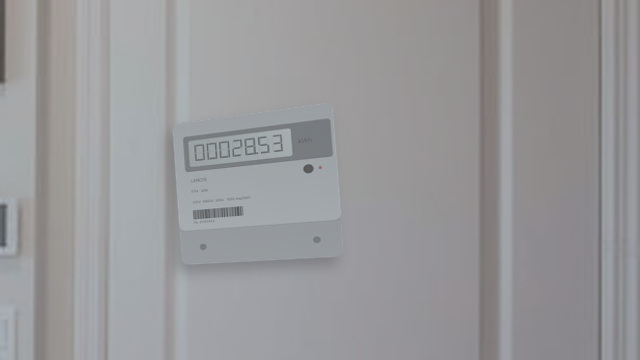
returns value=28.53 unit=kWh
